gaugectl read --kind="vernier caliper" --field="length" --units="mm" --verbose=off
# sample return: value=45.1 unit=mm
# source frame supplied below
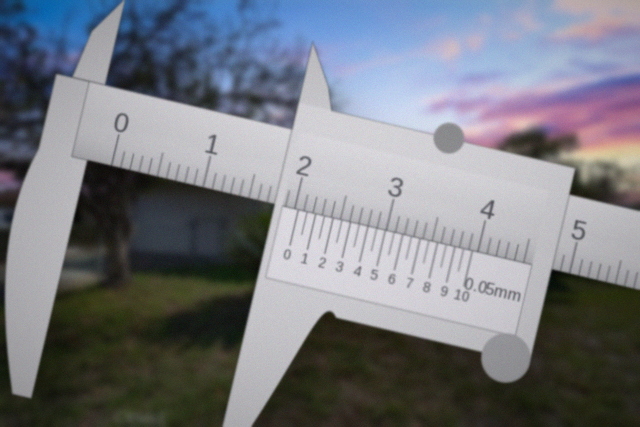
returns value=20.4 unit=mm
